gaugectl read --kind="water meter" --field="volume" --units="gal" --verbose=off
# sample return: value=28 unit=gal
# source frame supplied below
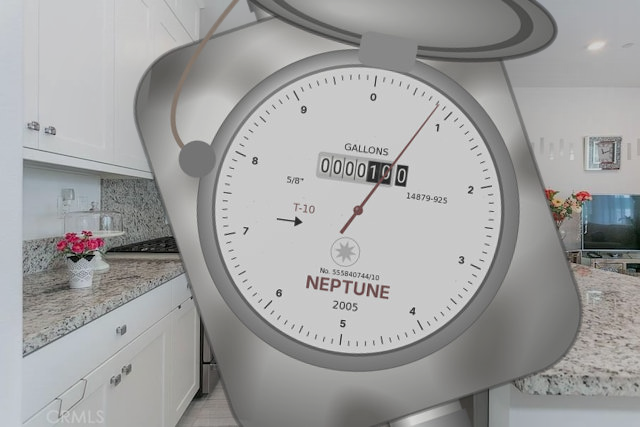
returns value=100.8 unit=gal
